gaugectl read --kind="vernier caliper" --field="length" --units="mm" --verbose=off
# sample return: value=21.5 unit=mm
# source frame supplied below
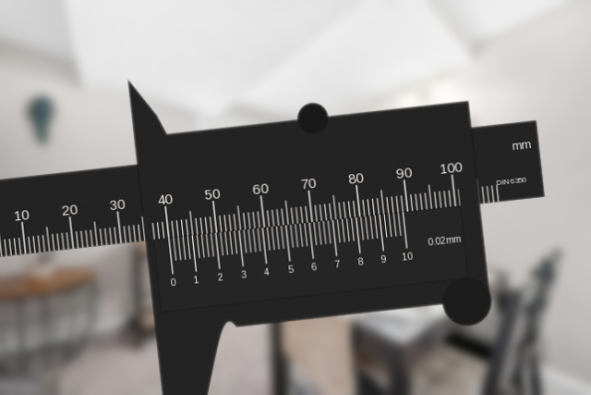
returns value=40.0 unit=mm
